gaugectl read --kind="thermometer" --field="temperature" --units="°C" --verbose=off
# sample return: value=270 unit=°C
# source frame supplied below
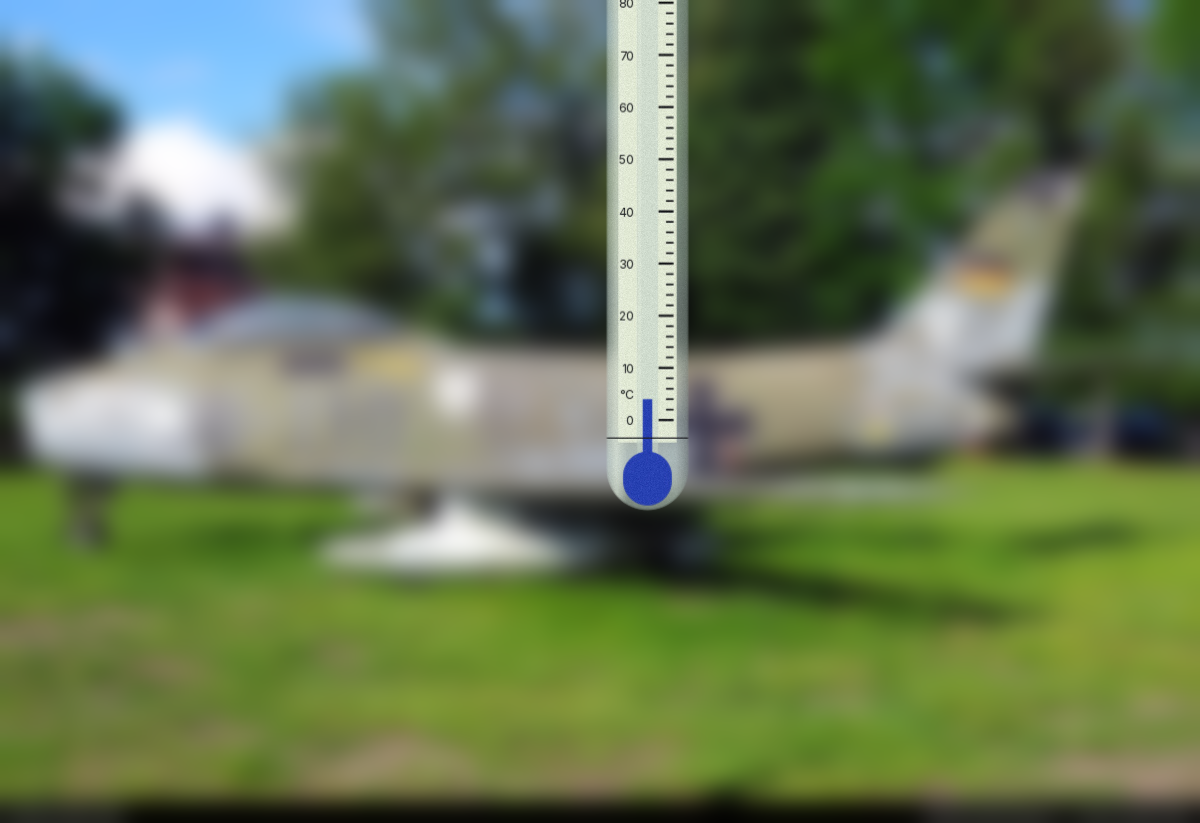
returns value=4 unit=°C
